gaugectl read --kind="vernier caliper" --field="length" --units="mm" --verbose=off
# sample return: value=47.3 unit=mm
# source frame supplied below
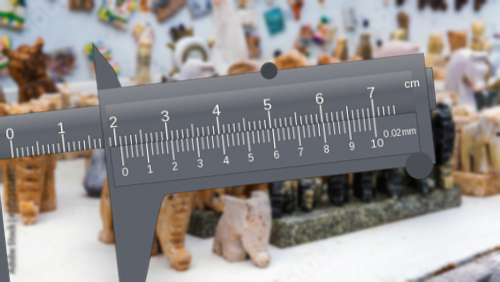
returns value=21.0 unit=mm
